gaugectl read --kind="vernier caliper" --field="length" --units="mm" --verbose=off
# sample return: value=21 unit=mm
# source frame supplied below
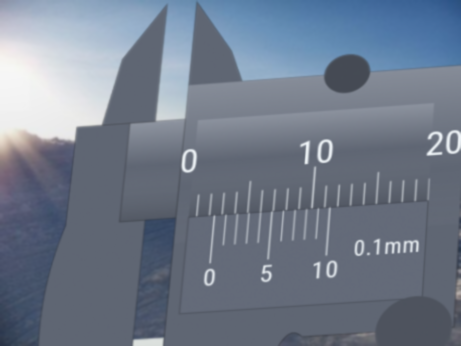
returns value=2.4 unit=mm
